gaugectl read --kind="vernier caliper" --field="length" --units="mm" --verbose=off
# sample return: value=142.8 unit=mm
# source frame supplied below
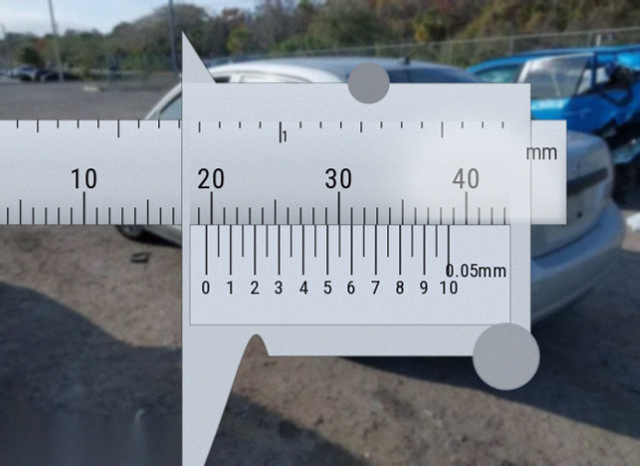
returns value=19.6 unit=mm
